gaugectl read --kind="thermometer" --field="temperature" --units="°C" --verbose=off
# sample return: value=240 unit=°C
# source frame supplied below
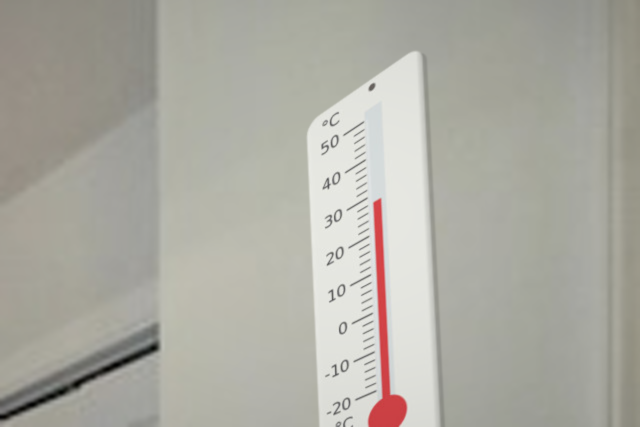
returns value=28 unit=°C
